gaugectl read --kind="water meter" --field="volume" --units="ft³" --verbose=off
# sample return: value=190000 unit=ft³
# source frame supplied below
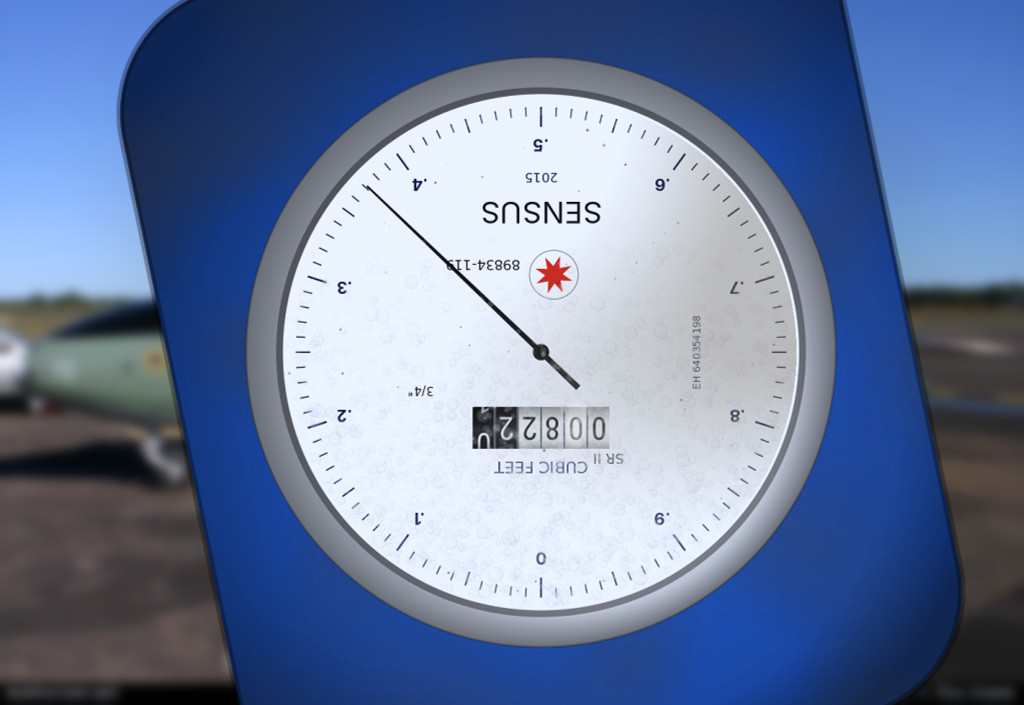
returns value=8220.37 unit=ft³
